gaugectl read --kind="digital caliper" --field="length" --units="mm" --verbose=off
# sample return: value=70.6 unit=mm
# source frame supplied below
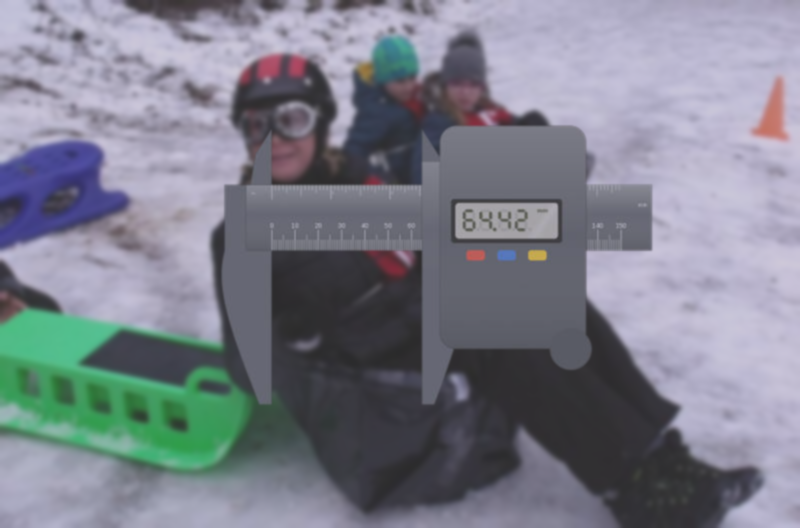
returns value=64.42 unit=mm
